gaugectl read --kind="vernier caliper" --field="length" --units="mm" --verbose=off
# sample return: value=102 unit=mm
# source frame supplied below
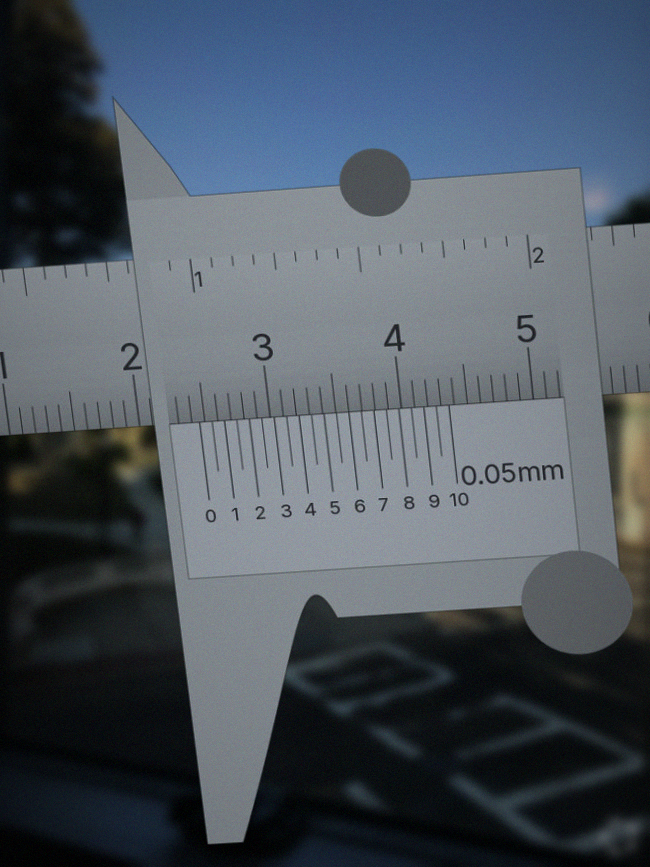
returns value=24.6 unit=mm
